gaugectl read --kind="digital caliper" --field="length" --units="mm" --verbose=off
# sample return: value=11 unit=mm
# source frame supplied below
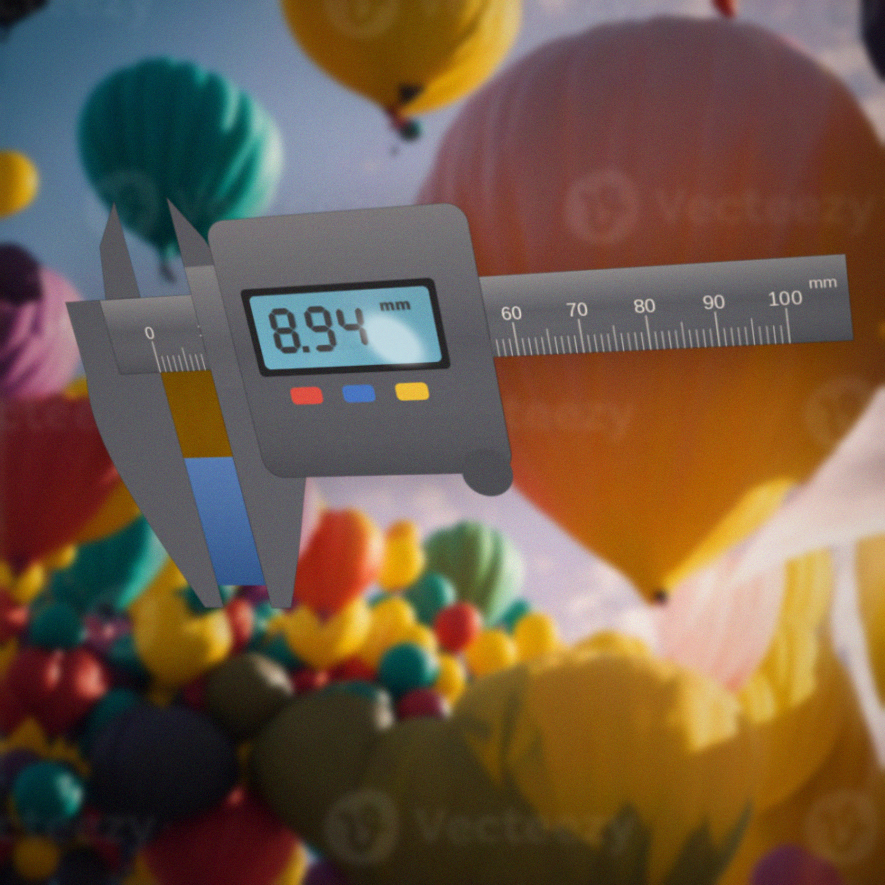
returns value=8.94 unit=mm
